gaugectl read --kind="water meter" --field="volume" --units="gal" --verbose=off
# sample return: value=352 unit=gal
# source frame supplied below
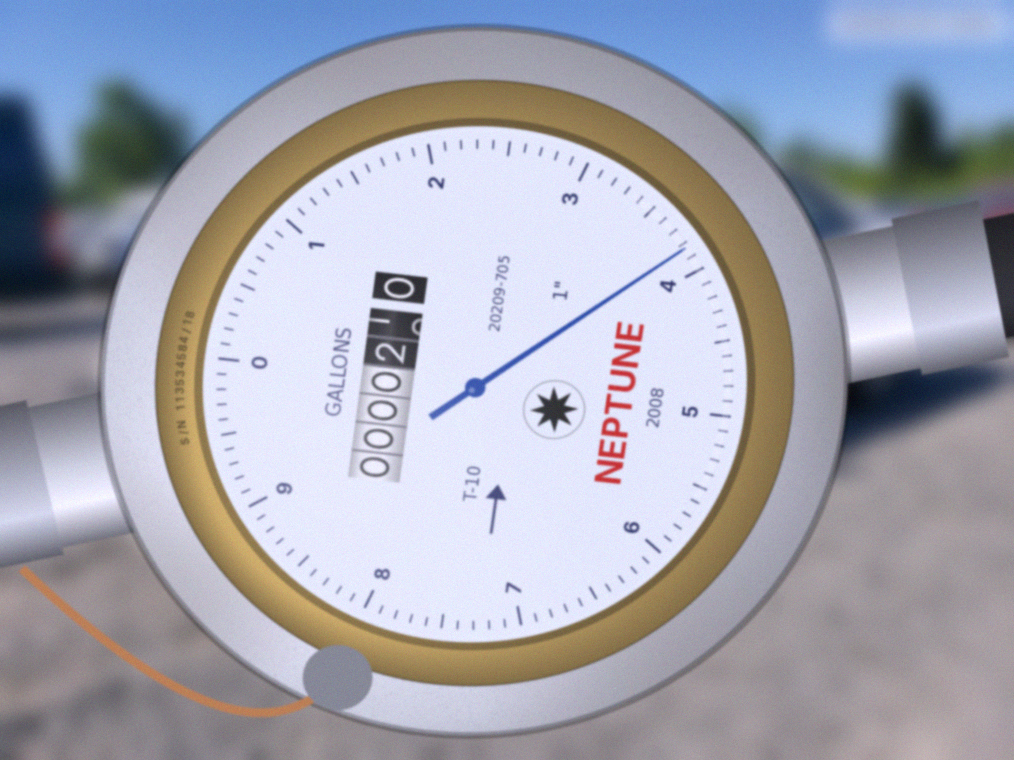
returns value=213.8 unit=gal
